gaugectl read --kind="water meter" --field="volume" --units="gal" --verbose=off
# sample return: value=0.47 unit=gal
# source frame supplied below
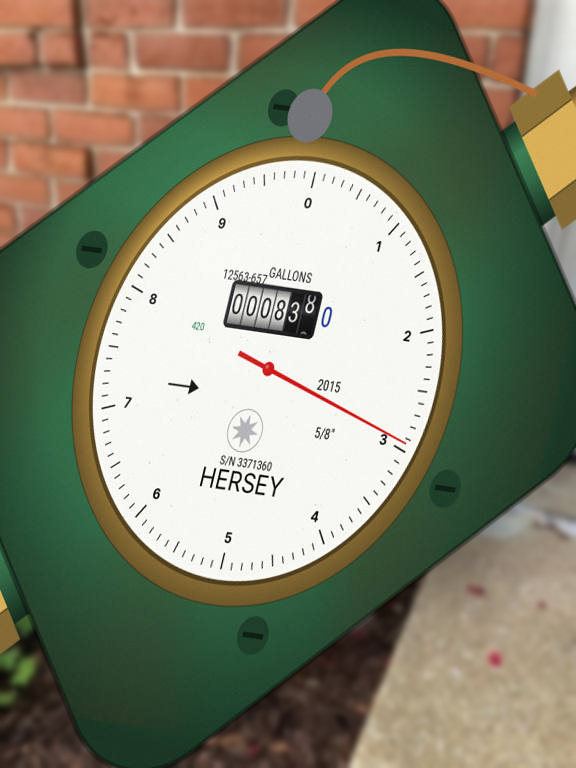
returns value=8382.9 unit=gal
